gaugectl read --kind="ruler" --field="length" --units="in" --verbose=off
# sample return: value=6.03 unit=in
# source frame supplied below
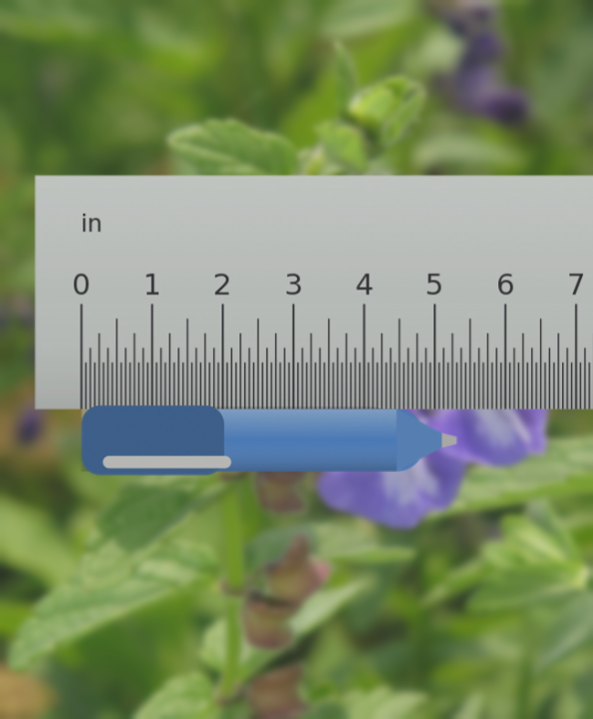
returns value=5.3125 unit=in
